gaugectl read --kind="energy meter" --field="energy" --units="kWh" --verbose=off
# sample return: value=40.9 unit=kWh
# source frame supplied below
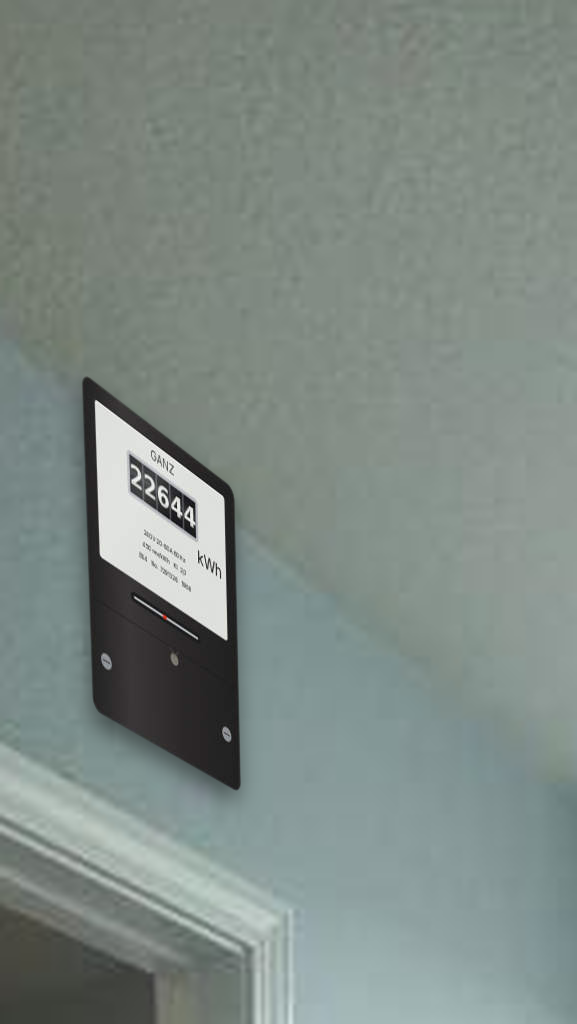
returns value=22644 unit=kWh
